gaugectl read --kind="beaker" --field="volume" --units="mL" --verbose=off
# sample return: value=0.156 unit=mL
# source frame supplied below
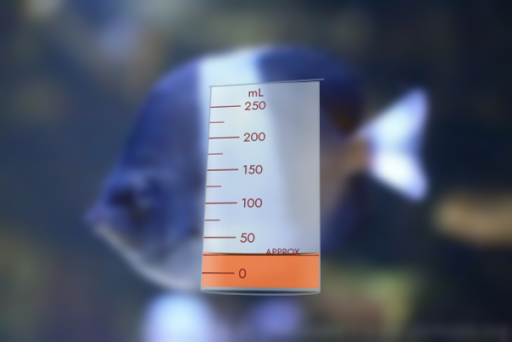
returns value=25 unit=mL
